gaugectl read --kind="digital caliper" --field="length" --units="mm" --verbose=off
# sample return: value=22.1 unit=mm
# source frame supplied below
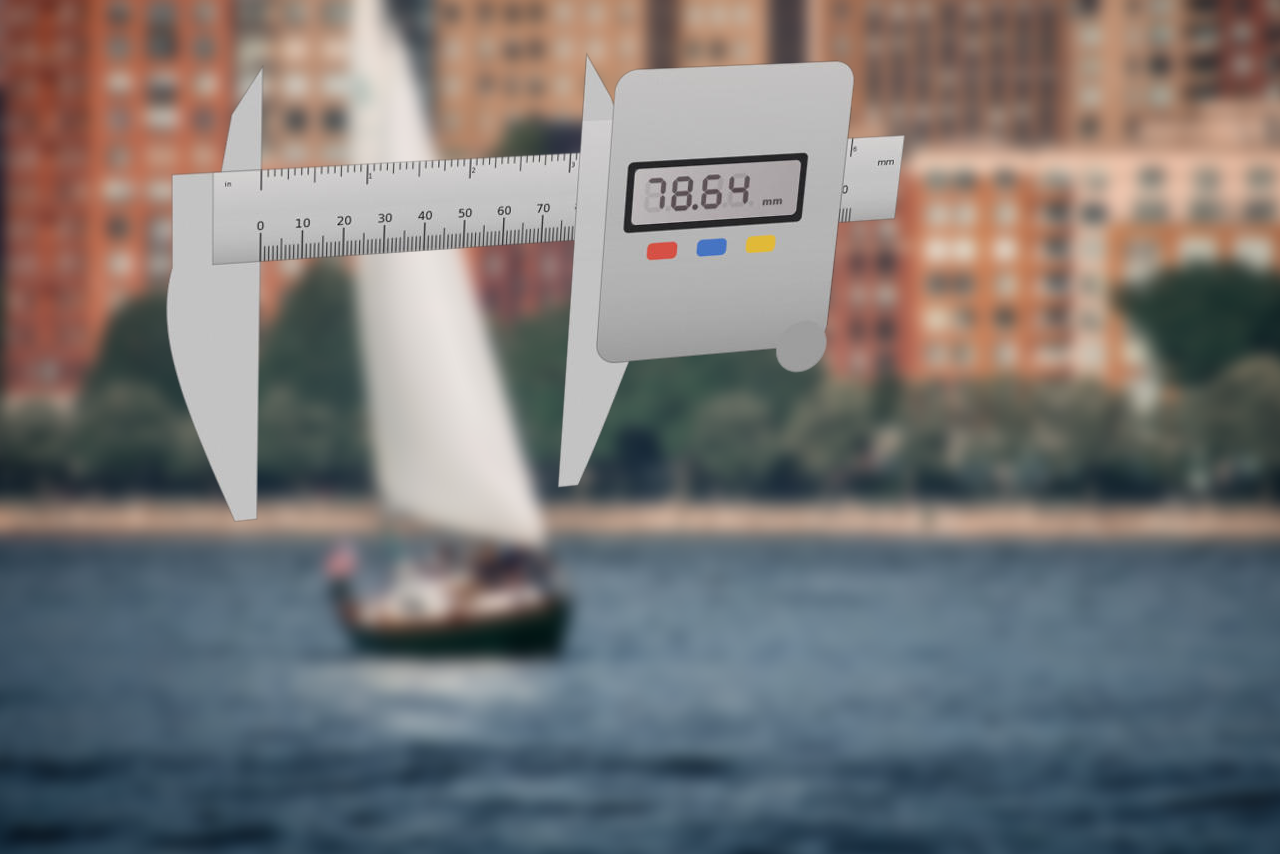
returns value=78.64 unit=mm
